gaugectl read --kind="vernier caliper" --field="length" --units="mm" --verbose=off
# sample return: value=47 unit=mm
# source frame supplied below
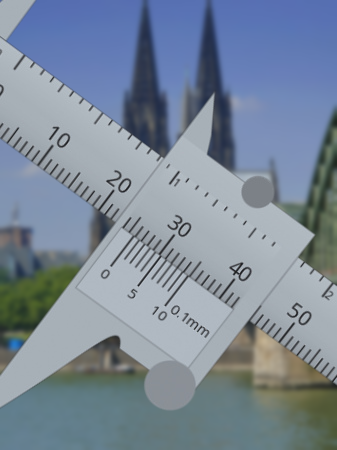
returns value=25.8 unit=mm
